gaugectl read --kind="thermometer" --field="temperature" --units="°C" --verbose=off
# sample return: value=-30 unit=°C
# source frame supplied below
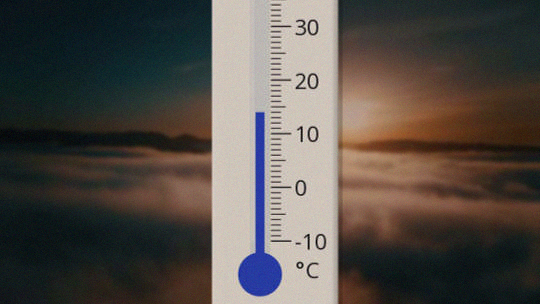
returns value=14 unit=°C
